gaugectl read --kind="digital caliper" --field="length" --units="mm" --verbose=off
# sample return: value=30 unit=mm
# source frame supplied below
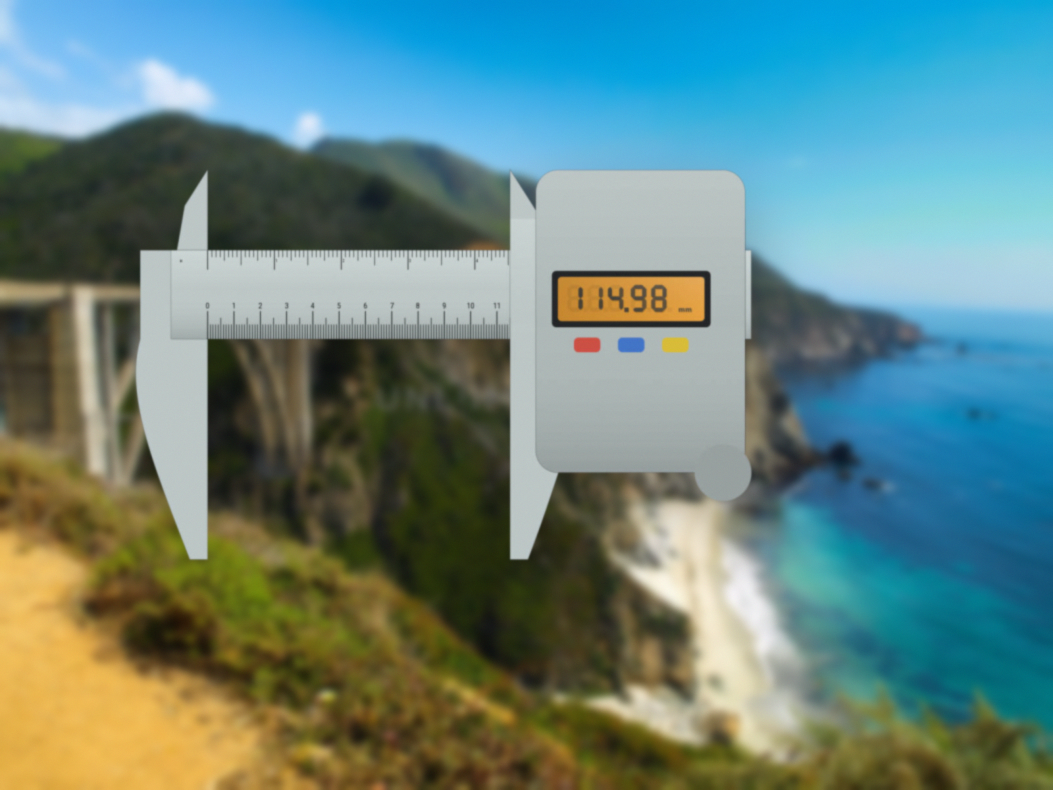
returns value=114.98 unit=mm
